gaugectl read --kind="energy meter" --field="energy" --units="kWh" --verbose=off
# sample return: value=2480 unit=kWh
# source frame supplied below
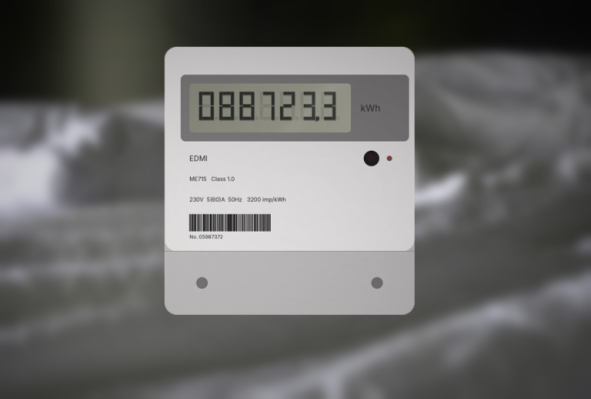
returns value=88723.3 unit=kWh
